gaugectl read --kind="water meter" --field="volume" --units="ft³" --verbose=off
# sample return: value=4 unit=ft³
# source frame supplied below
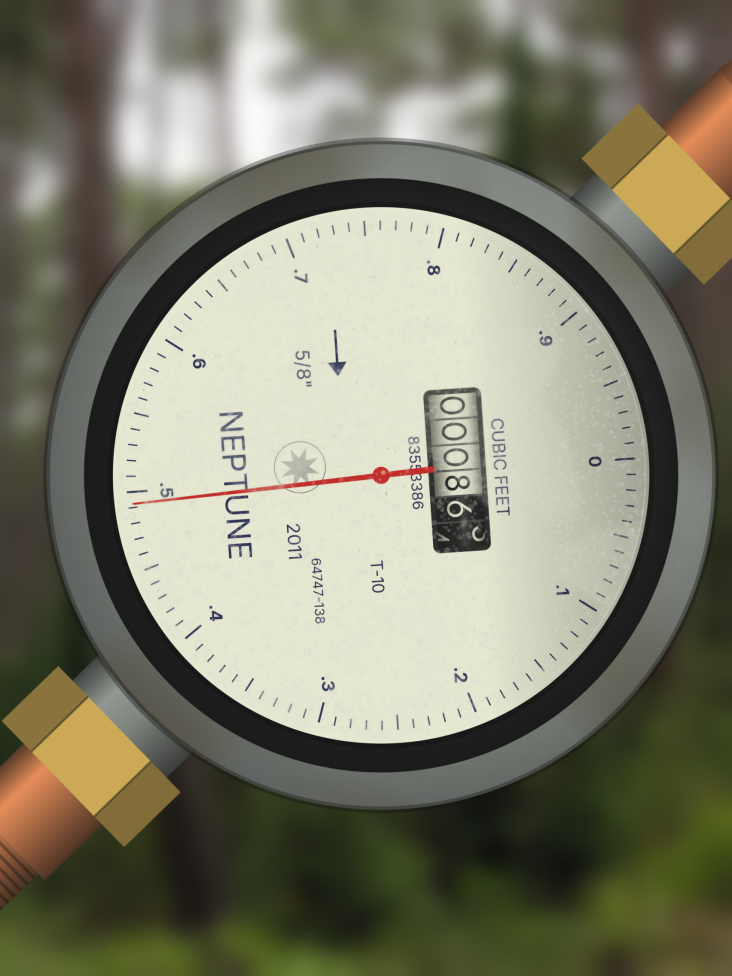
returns value=863.49 unit=ft³
